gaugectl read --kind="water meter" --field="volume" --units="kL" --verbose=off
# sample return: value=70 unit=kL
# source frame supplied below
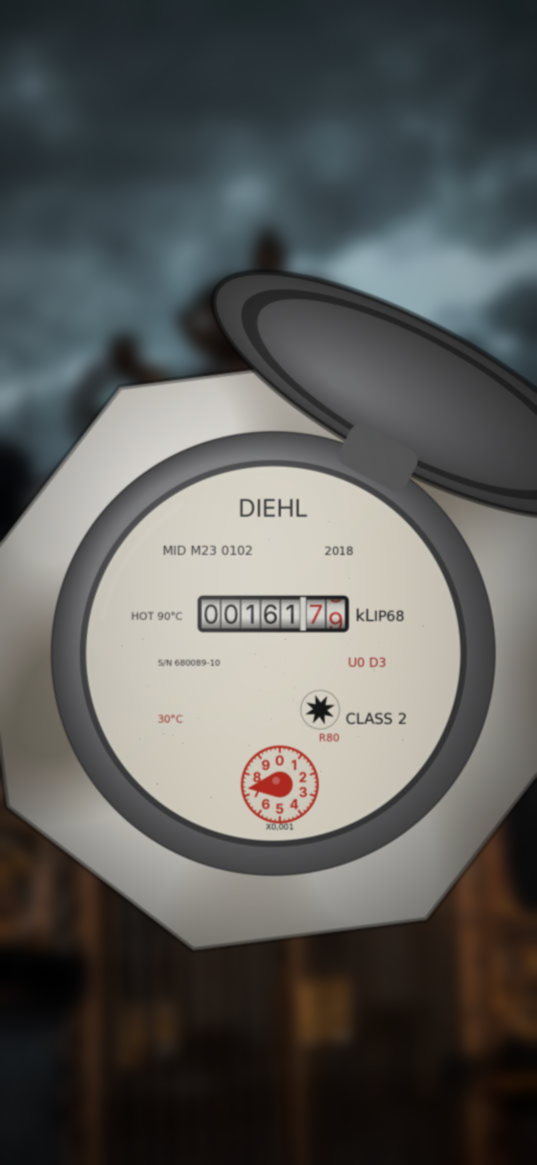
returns value=161.787 unit=kL
